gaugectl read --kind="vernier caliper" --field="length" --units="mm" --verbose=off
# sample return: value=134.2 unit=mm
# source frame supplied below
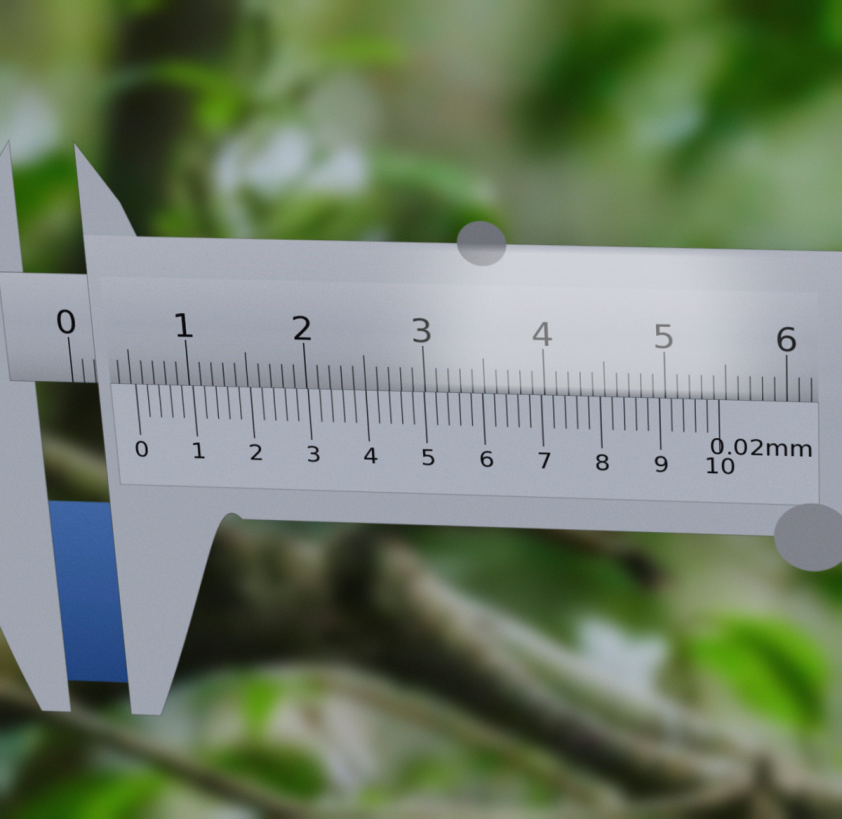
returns value=5.4 unit=mm
